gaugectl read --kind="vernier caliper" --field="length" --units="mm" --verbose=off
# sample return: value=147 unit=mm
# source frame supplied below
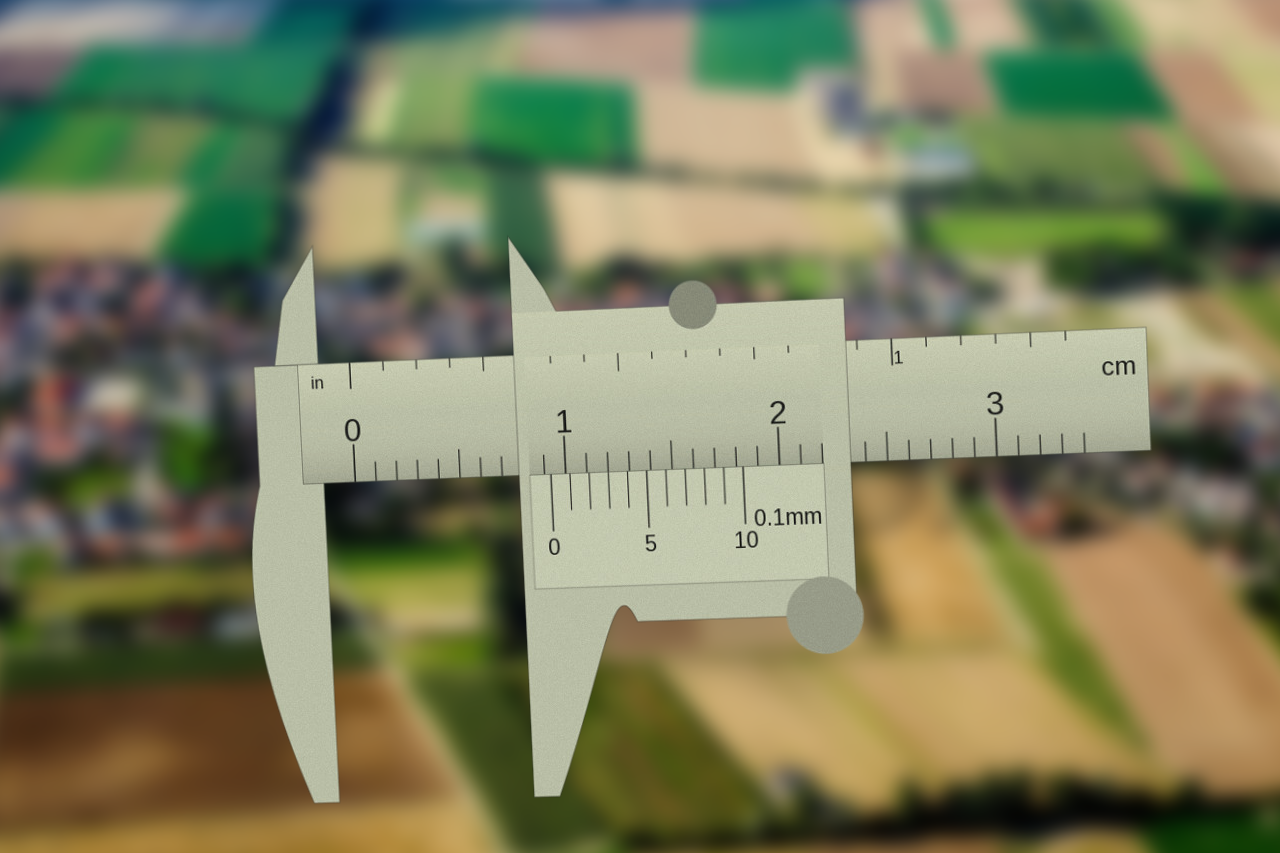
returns value=9.3 unit=mm
